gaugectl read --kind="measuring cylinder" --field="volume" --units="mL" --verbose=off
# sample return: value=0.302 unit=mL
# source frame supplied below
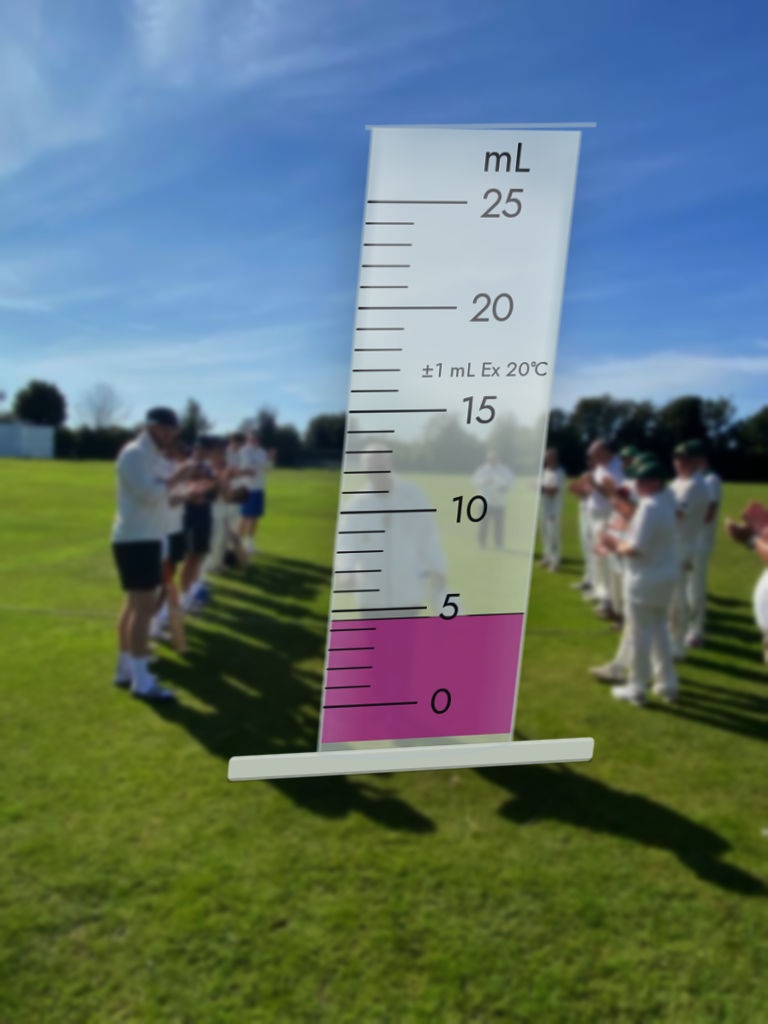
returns value=4.5 unit=mL
